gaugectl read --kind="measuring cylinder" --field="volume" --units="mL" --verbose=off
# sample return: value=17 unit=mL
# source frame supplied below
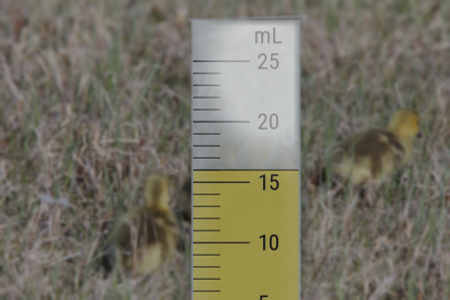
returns value=16 unit=mL
